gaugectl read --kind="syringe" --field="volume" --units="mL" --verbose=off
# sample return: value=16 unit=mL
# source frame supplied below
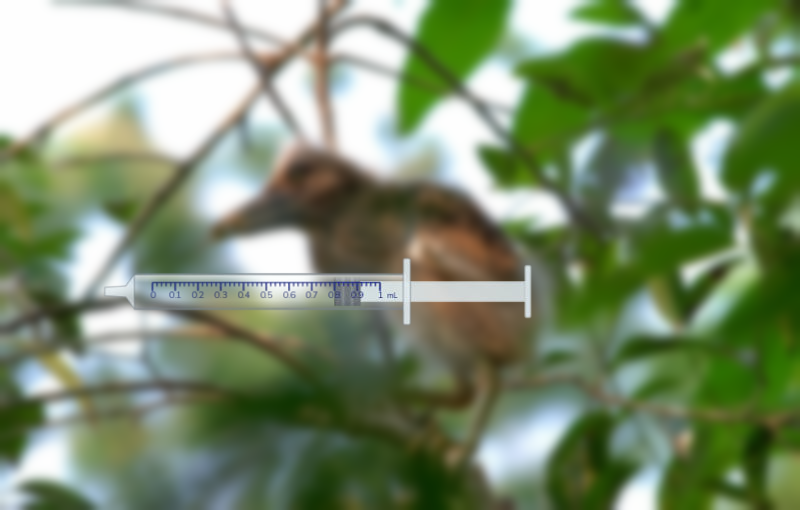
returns value=0.8 unit=mL
